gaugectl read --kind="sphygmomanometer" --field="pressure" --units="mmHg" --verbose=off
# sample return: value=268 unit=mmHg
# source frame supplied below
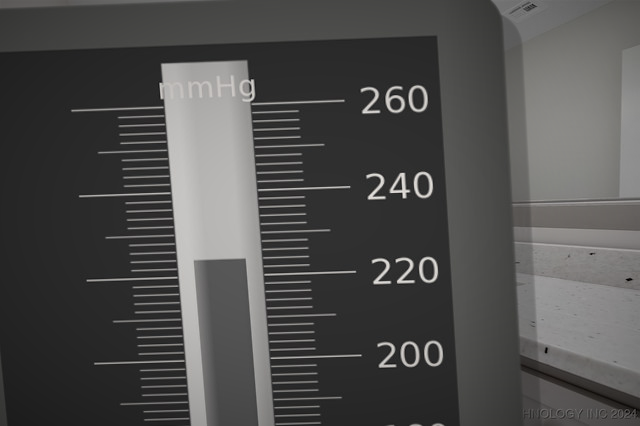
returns value=224 unit=mmHg
